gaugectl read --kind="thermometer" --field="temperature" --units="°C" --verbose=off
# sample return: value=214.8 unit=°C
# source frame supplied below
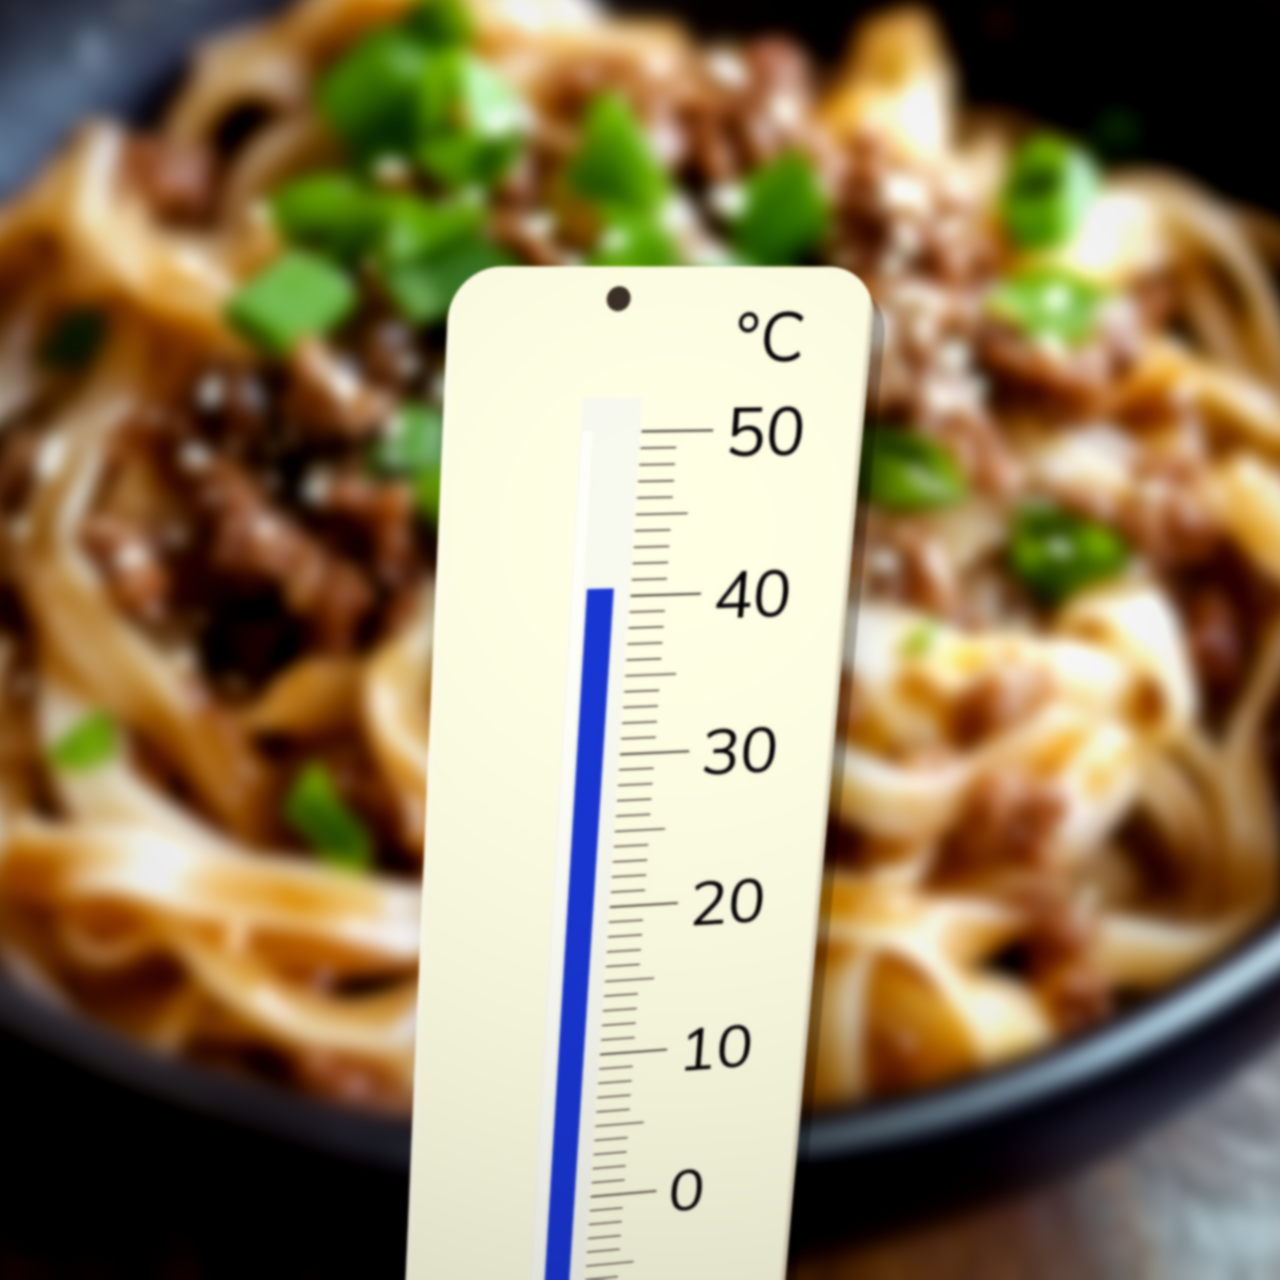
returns value=40.5 unit=°C
